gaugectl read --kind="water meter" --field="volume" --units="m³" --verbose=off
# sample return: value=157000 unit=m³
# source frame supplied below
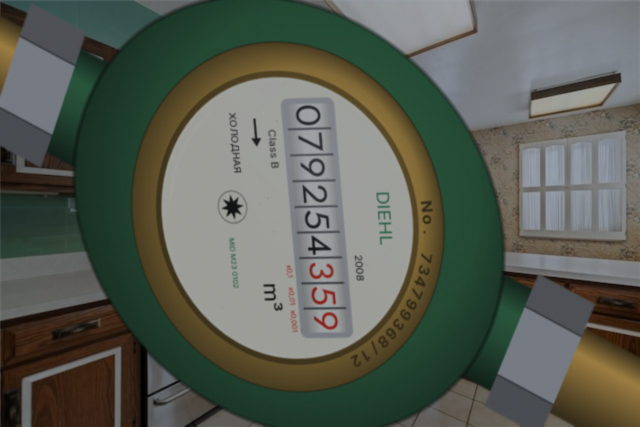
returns value=79254.359 unit=m³
